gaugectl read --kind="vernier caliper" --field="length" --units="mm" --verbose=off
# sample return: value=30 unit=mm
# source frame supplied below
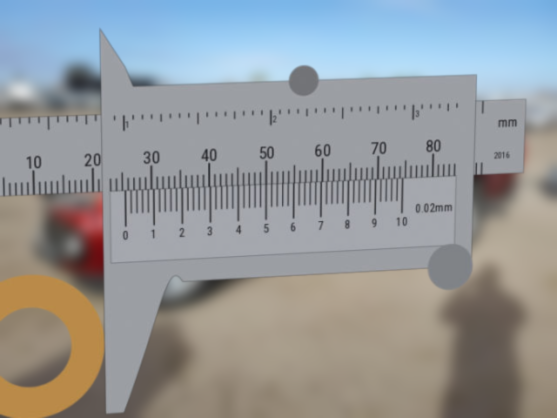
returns value=25.5 unit=mm
